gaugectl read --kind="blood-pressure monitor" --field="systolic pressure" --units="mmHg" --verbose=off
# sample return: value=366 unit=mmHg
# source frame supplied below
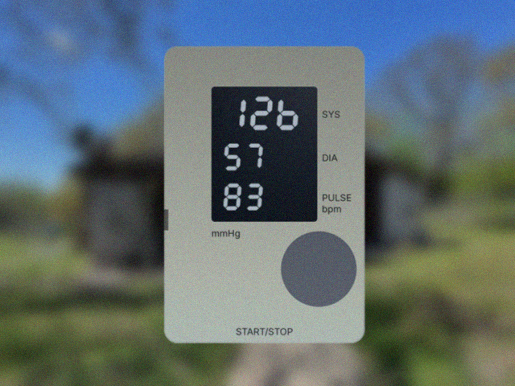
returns value=126 unit=mmHg
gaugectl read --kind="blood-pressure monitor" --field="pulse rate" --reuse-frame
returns value=83 unit=bpm
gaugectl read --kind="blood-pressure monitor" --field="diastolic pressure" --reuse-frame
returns value=57 unit=mmHg
